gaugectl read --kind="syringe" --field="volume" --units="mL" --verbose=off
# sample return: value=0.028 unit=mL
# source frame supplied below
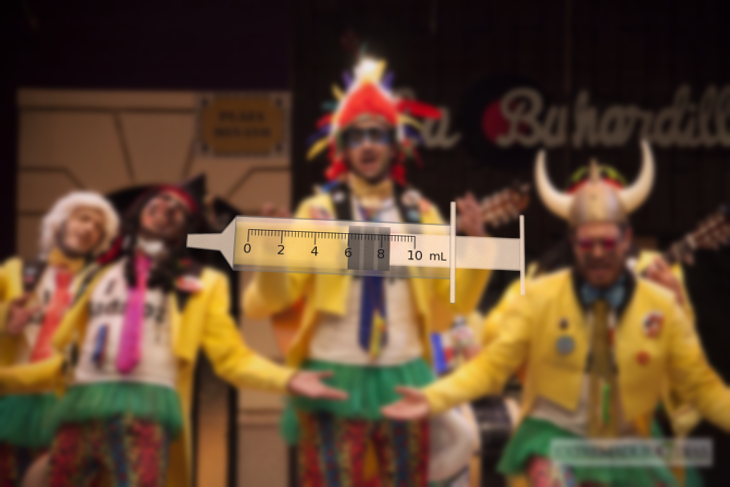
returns value=6 unit=mL
